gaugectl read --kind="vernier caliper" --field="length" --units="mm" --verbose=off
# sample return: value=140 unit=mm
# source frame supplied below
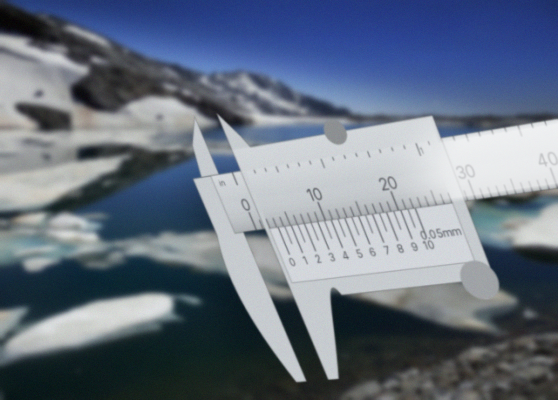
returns value=3.2 unit=mm
